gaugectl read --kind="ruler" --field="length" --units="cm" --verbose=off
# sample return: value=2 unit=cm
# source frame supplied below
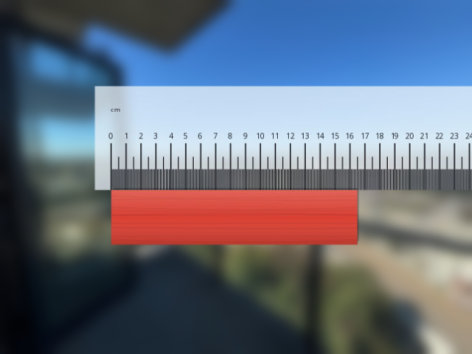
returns value=16.5 unit=cm
